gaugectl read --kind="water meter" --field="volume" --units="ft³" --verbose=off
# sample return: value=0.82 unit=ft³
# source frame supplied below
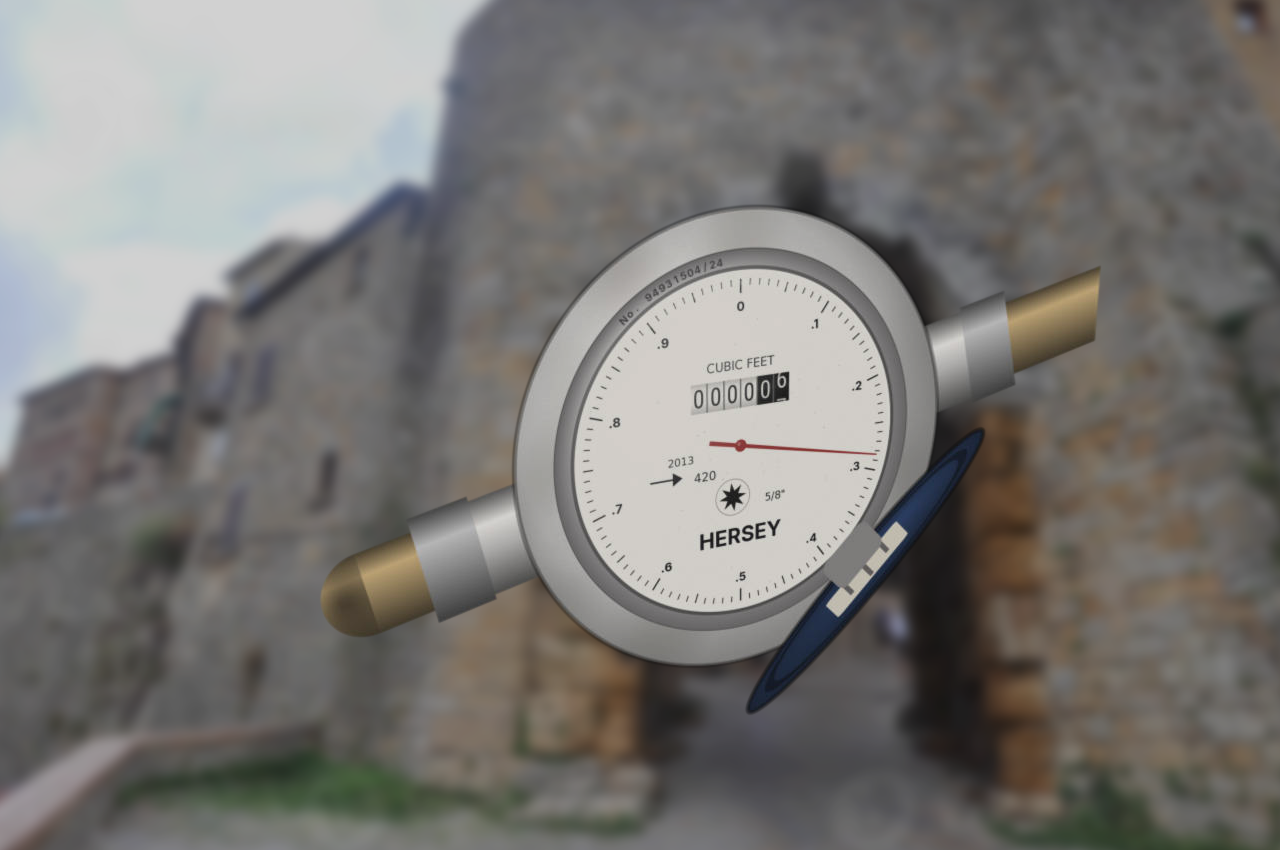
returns value=6.28 unit=ft³
